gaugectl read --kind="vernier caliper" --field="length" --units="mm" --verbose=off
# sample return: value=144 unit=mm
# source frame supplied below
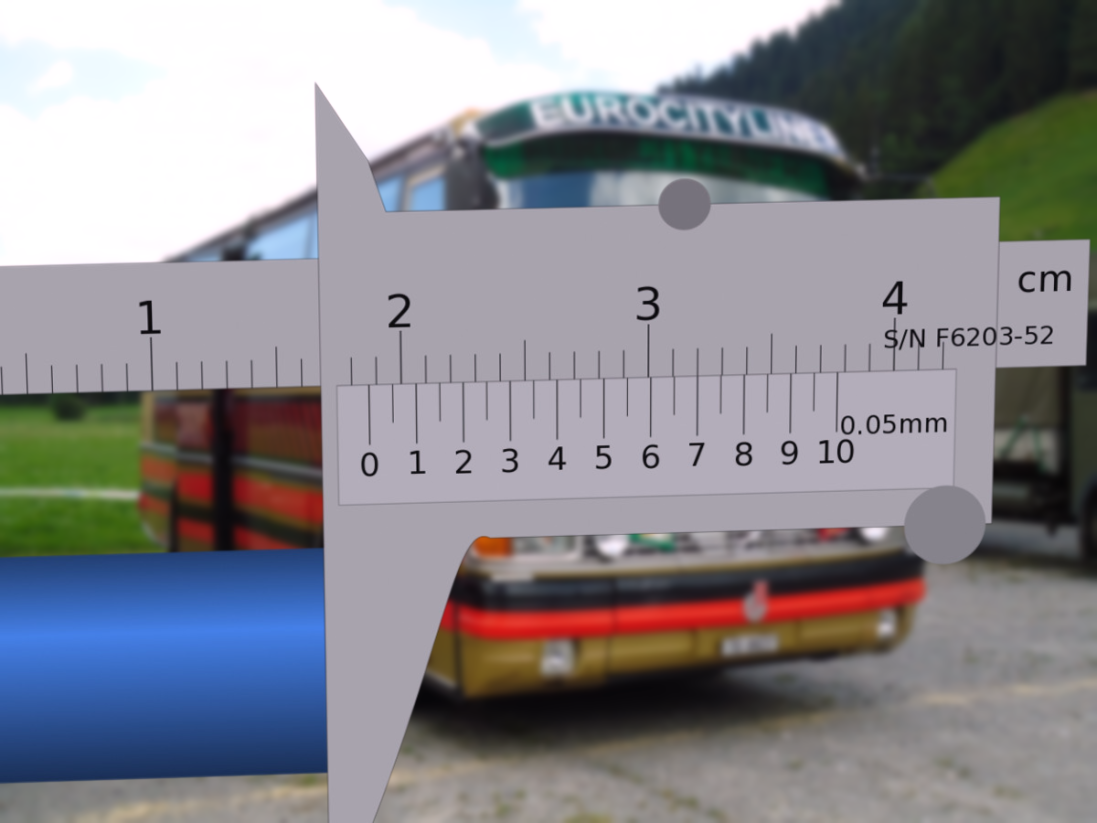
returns value=18.70 unit=mm
